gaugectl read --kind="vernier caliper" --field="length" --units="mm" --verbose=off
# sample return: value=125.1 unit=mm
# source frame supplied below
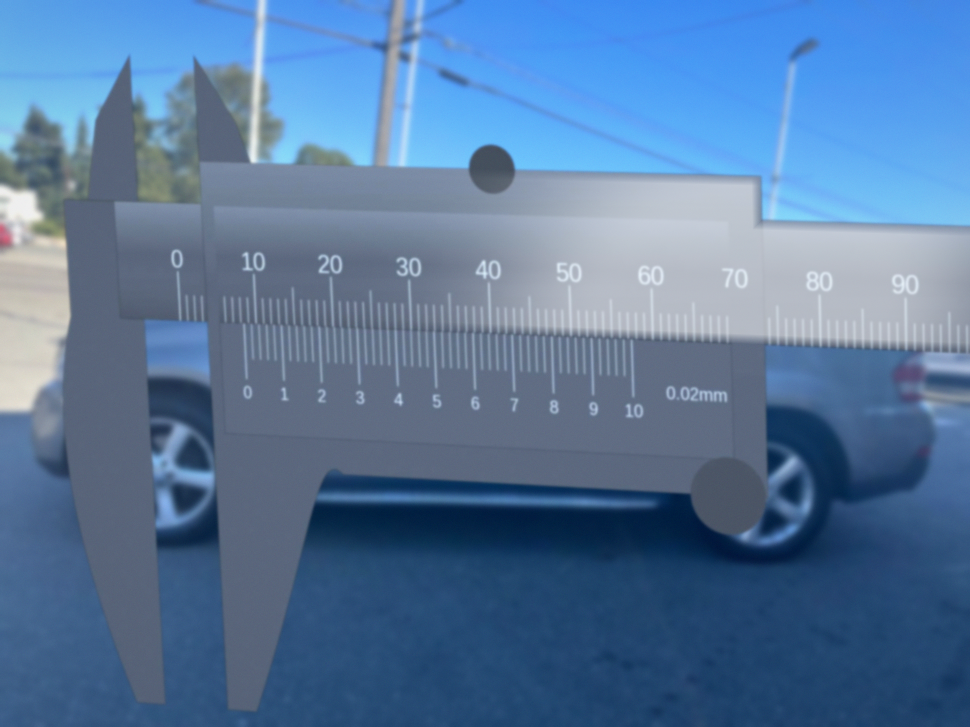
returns value=8.4 unit=mm
